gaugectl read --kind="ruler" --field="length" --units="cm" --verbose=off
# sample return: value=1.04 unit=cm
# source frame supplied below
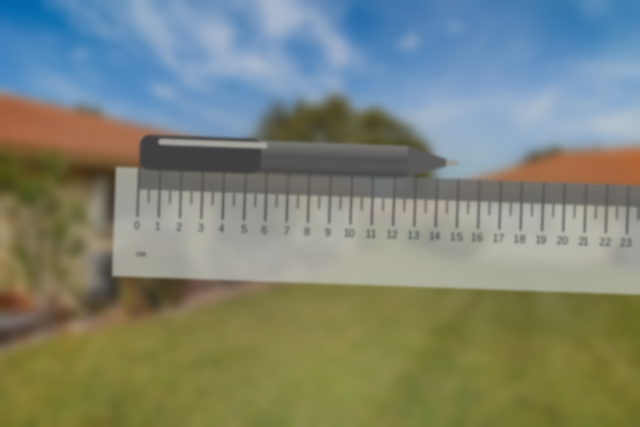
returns value=15 unit=cm
